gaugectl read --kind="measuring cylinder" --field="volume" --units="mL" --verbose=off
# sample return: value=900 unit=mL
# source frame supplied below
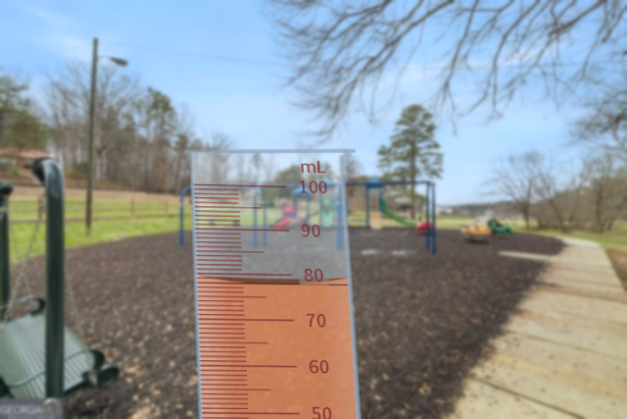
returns value=78 unit=mL
